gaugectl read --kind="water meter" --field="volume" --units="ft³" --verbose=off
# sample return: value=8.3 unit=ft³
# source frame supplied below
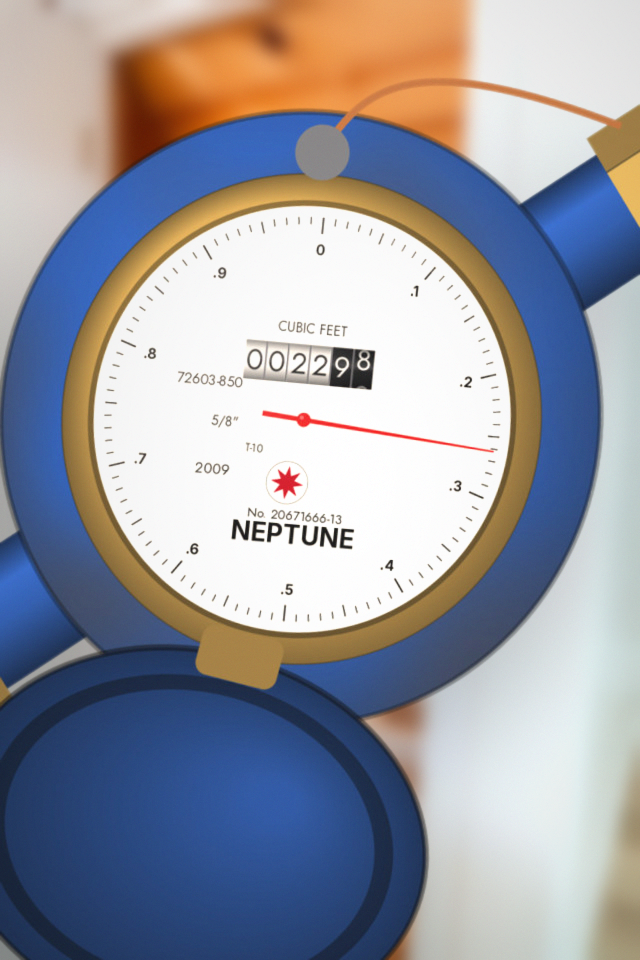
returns value=2298.26 unit=ft³
